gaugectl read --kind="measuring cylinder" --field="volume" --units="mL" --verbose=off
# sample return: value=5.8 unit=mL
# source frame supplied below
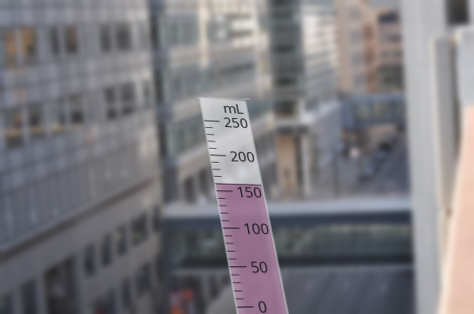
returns value=160 unit=mL
